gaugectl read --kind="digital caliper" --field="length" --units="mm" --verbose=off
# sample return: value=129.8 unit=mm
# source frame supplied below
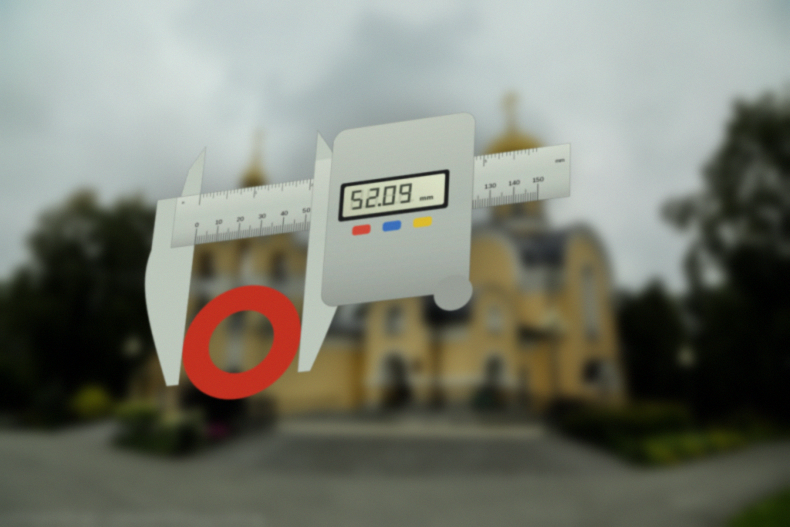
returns value=52.09 unit=mm
